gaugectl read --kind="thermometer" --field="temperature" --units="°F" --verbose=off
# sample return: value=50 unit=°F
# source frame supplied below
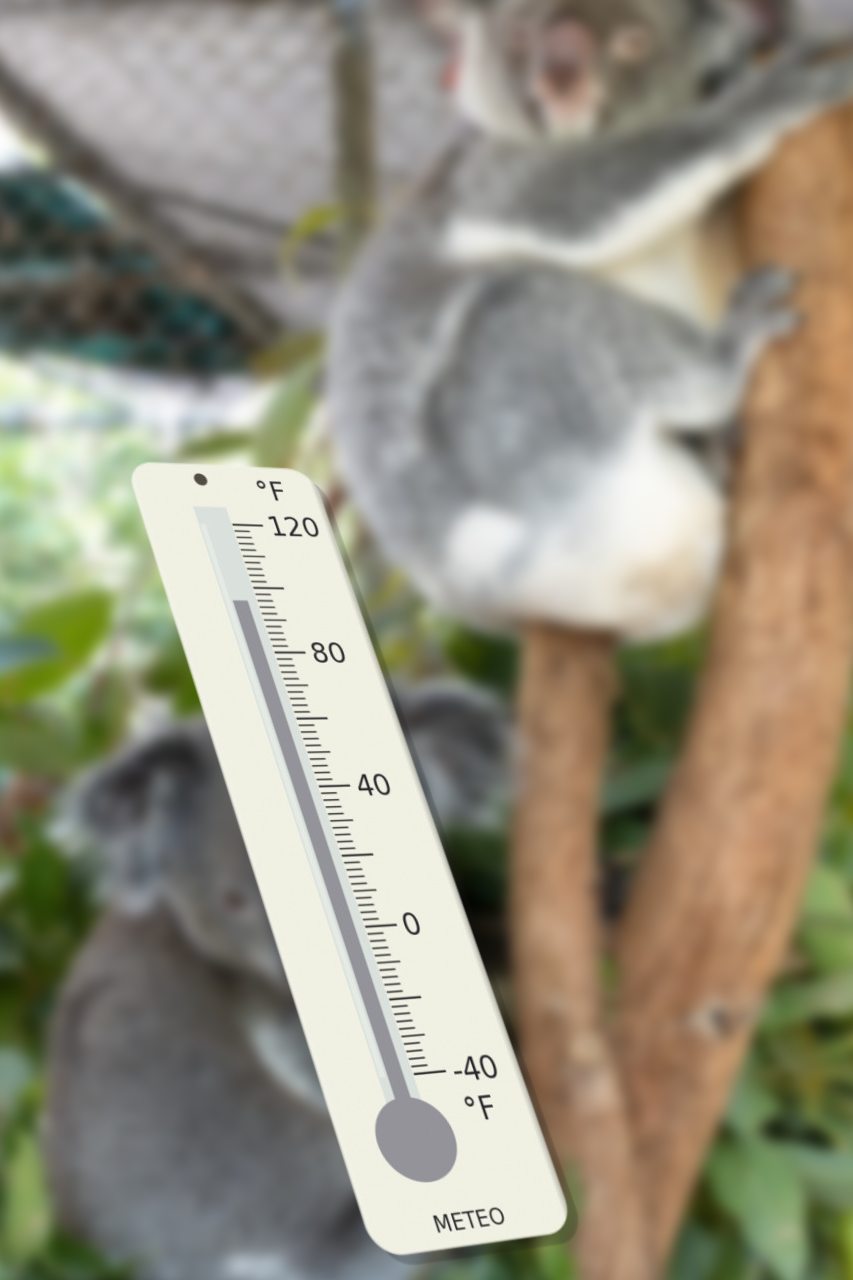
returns value=96 unit=°F
